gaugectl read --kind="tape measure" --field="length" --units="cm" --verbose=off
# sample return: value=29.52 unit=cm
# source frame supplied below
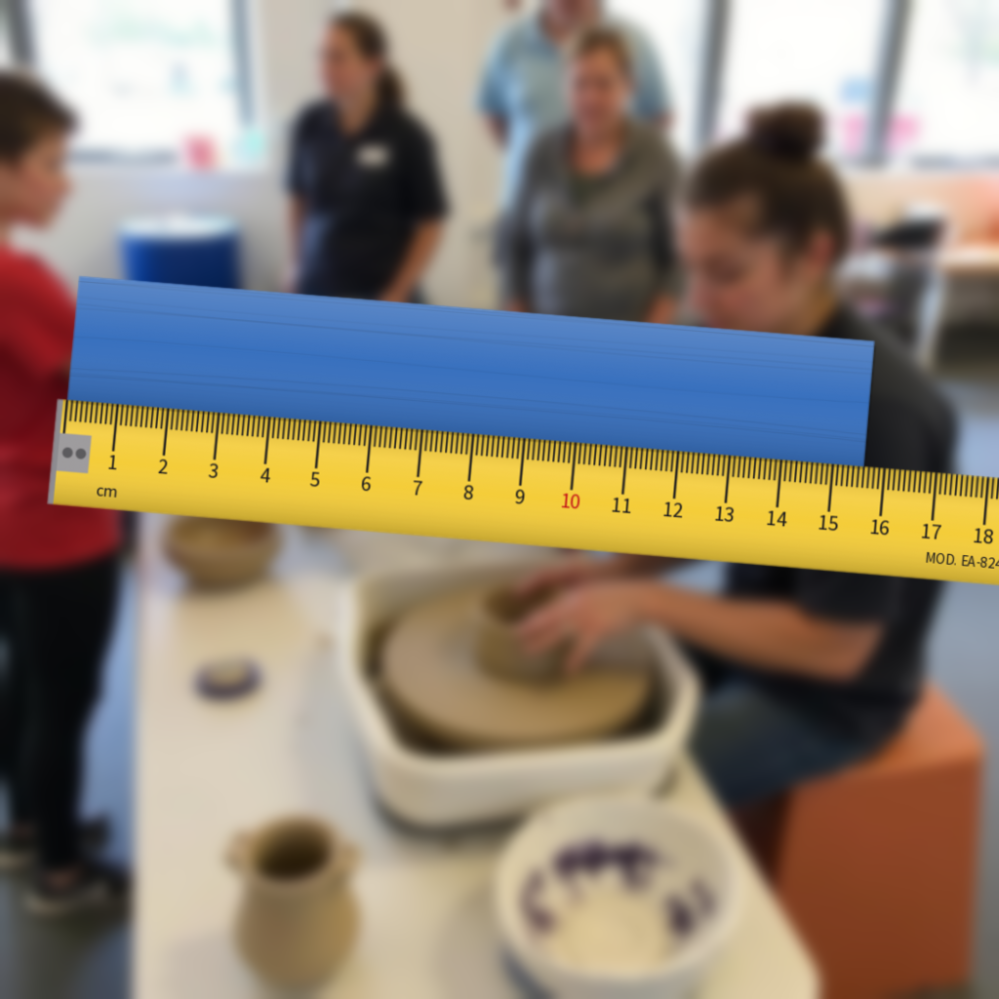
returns value=15.6 unit=cm
